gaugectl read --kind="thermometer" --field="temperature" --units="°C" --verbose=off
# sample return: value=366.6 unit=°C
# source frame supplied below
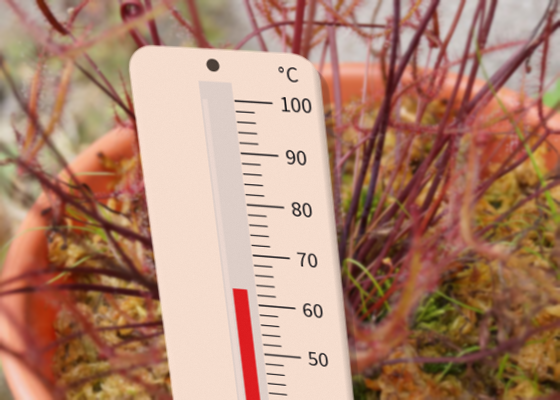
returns value=63 unit=°C
